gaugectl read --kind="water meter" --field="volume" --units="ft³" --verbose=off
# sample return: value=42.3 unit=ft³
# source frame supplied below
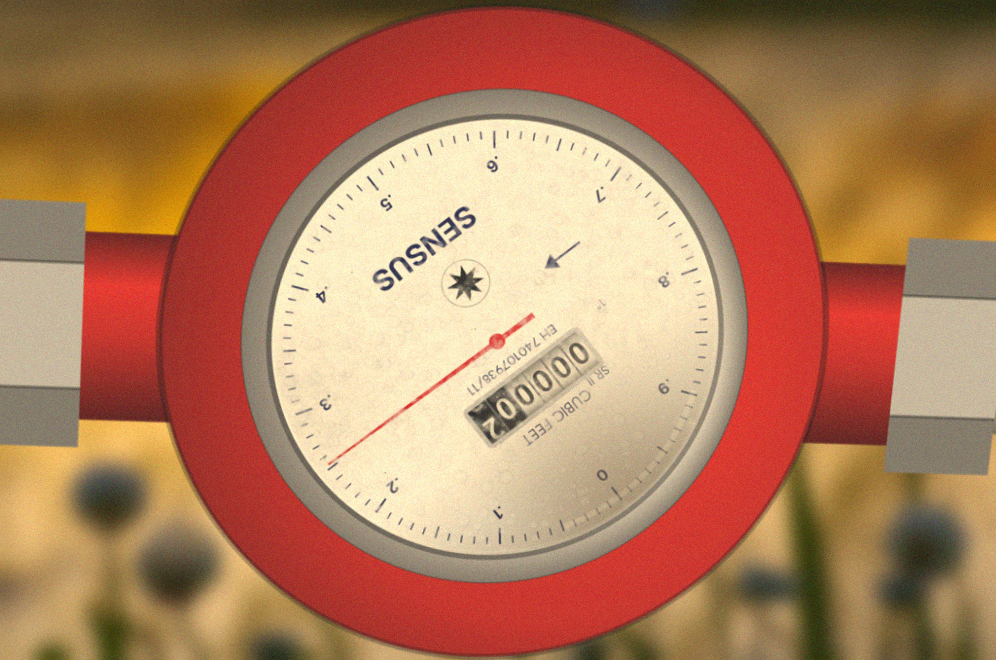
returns value=2.25 unit=ft³
